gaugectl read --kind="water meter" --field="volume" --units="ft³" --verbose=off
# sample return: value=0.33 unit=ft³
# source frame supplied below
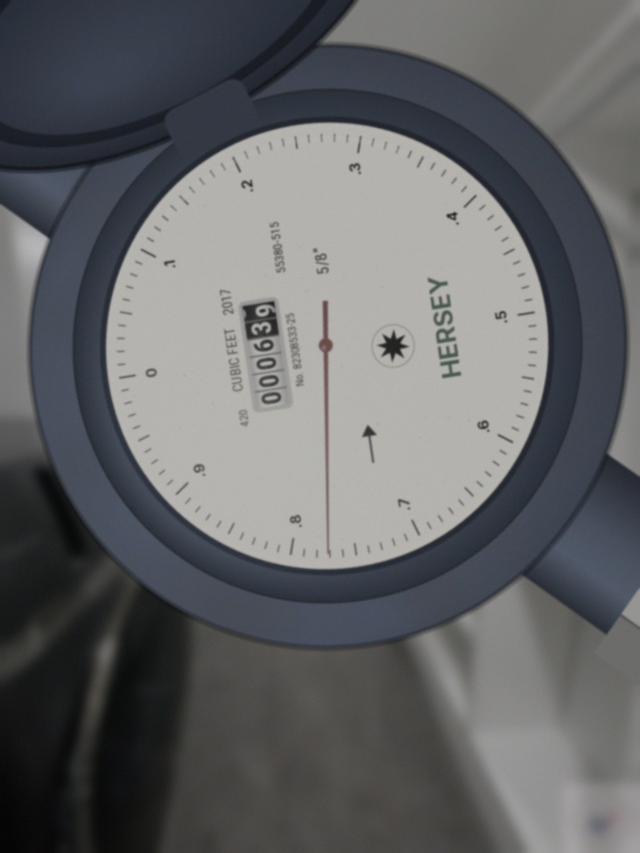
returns value=638.77 unit=ft³
